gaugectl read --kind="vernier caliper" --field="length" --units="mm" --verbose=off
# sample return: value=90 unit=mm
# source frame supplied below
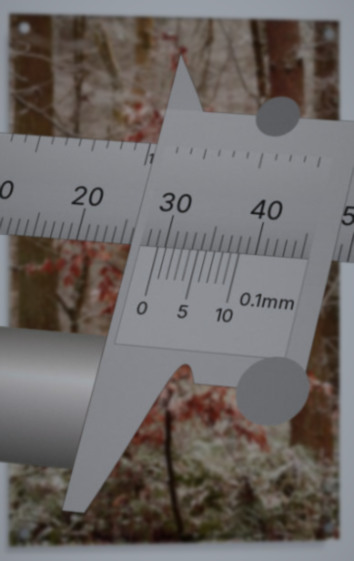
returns value=29.2 unit=mm
